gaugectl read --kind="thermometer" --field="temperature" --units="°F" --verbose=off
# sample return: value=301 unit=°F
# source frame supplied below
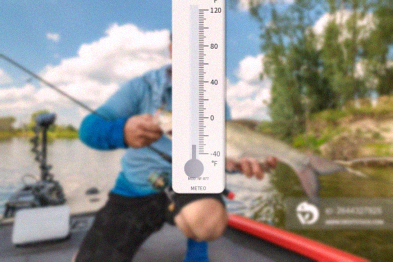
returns value=-30 unit=°F
